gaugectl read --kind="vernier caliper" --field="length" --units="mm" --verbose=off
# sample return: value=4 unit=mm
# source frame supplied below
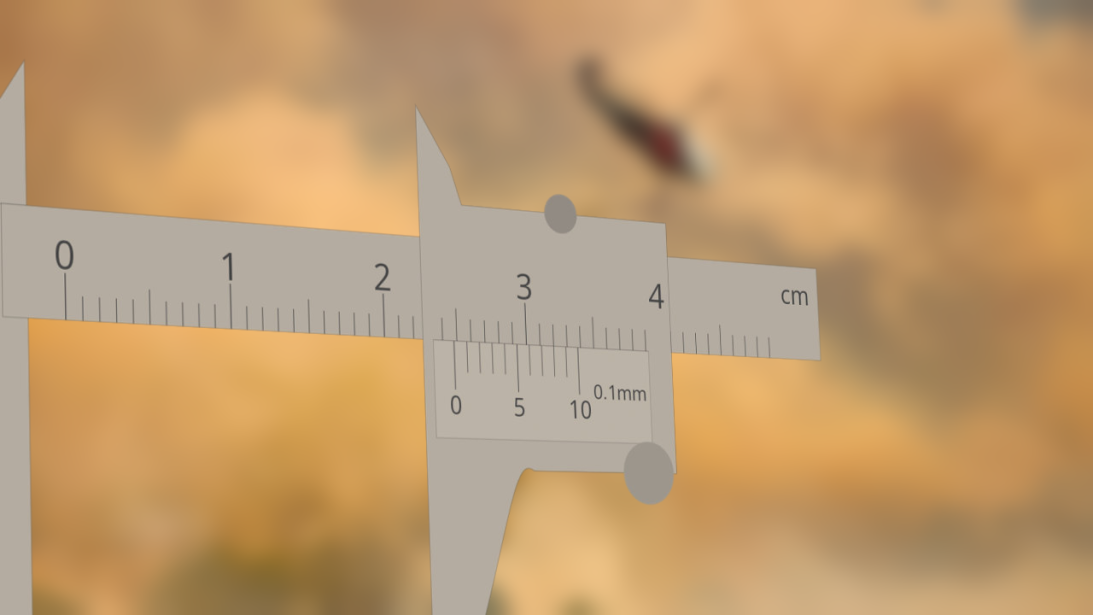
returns value=24.8 unit=mm
